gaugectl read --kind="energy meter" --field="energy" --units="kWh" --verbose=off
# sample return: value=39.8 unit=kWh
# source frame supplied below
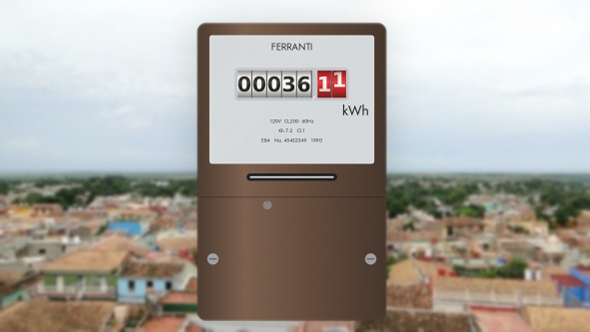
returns value=36.11 unit=kWh
